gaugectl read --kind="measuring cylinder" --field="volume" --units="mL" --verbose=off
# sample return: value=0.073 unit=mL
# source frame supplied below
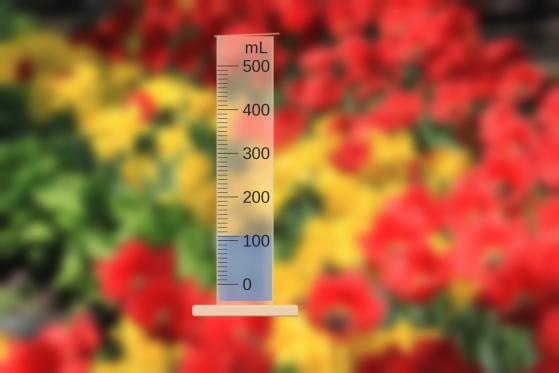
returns value=110 unit=mL
